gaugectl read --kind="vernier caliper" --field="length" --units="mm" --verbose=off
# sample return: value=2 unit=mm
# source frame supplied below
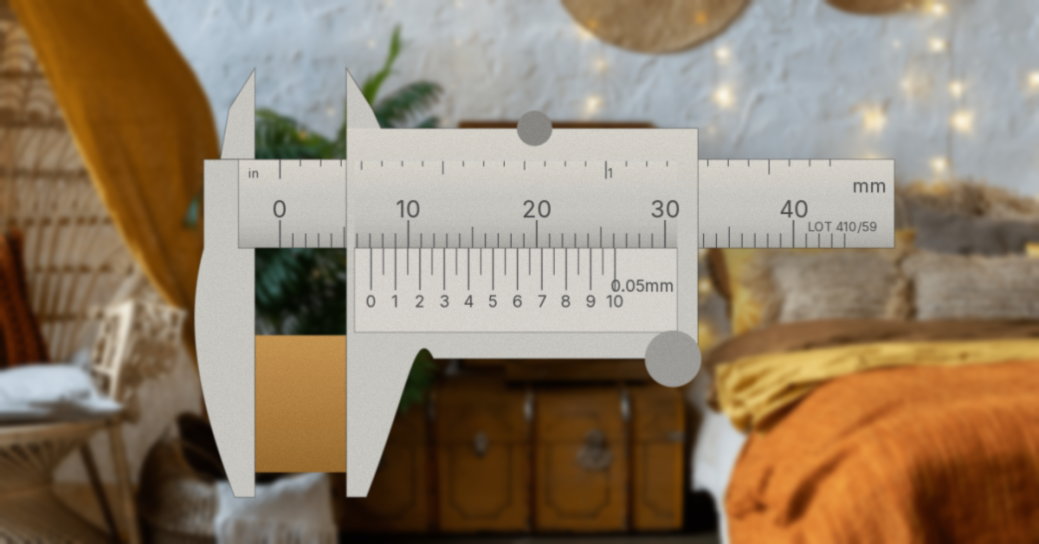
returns value=7.1 unit=mm
